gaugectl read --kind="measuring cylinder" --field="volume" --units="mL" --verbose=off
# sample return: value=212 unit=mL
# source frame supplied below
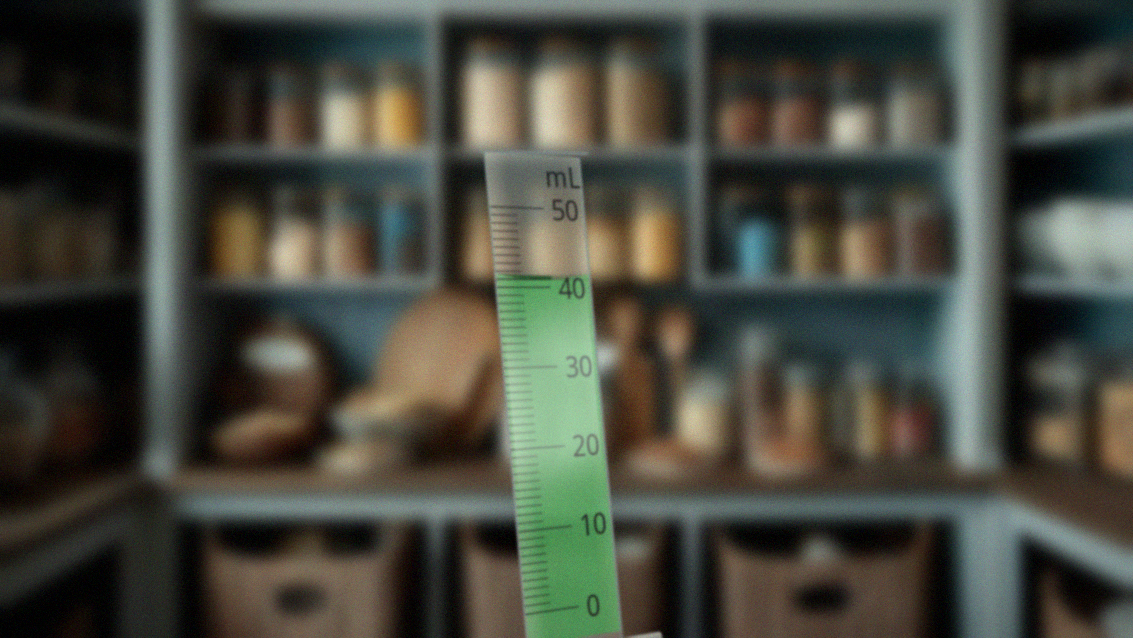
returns value=41 unit=mL
